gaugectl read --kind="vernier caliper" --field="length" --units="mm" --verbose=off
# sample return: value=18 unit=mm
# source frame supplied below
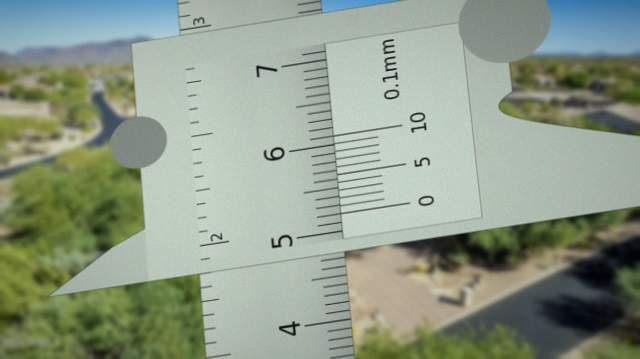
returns value=52.0 unit=mm
